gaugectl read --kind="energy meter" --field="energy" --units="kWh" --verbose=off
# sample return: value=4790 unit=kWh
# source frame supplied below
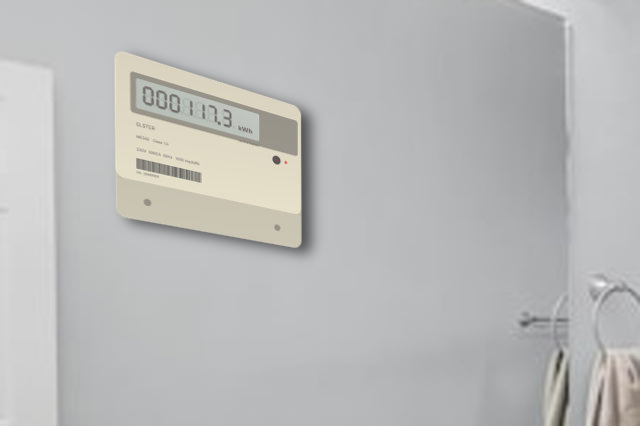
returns value=117.3 unit=kWh
